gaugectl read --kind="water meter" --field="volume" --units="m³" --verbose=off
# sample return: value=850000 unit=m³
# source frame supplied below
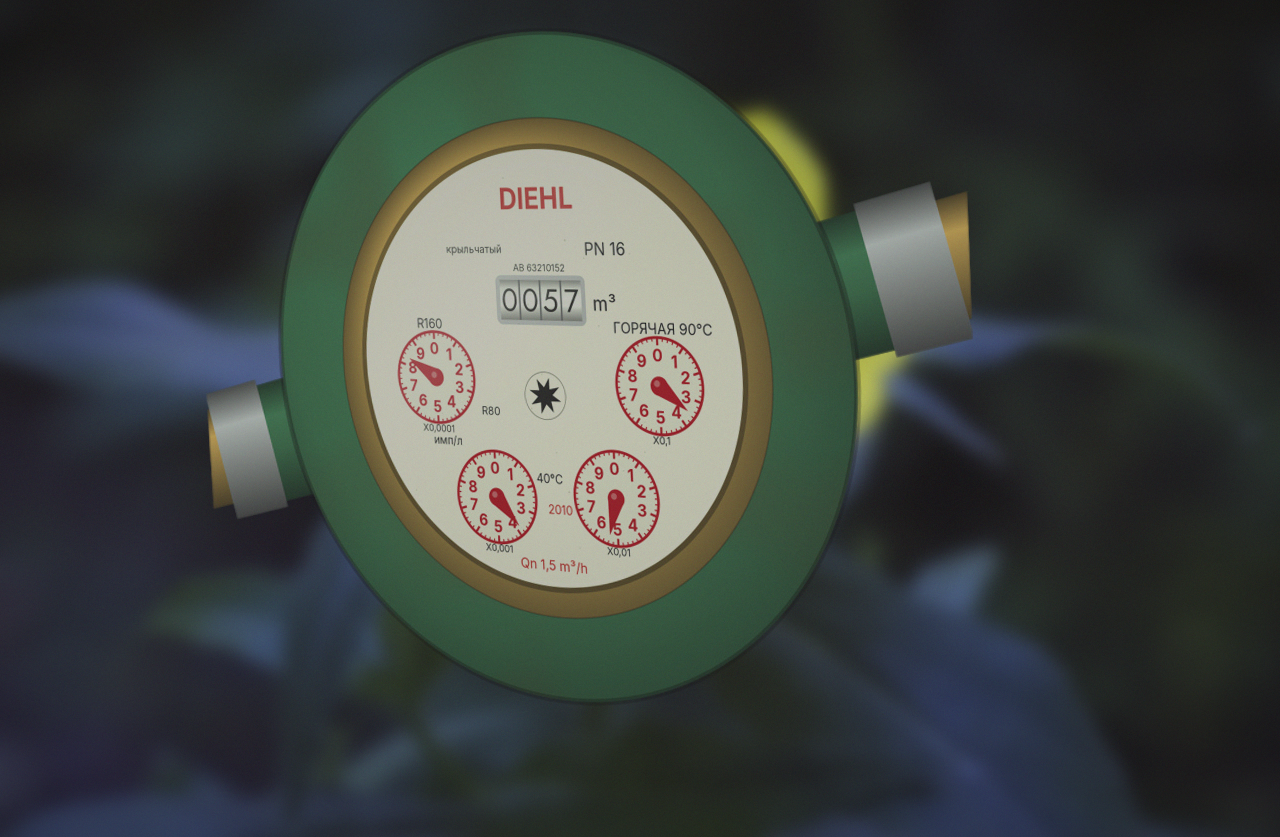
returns value=57.3538 unit=m³
